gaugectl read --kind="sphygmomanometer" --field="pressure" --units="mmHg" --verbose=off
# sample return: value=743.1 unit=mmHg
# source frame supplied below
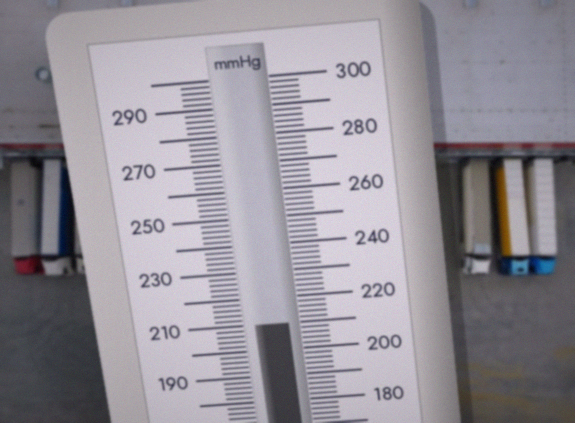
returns value=210 unit=mmHg
